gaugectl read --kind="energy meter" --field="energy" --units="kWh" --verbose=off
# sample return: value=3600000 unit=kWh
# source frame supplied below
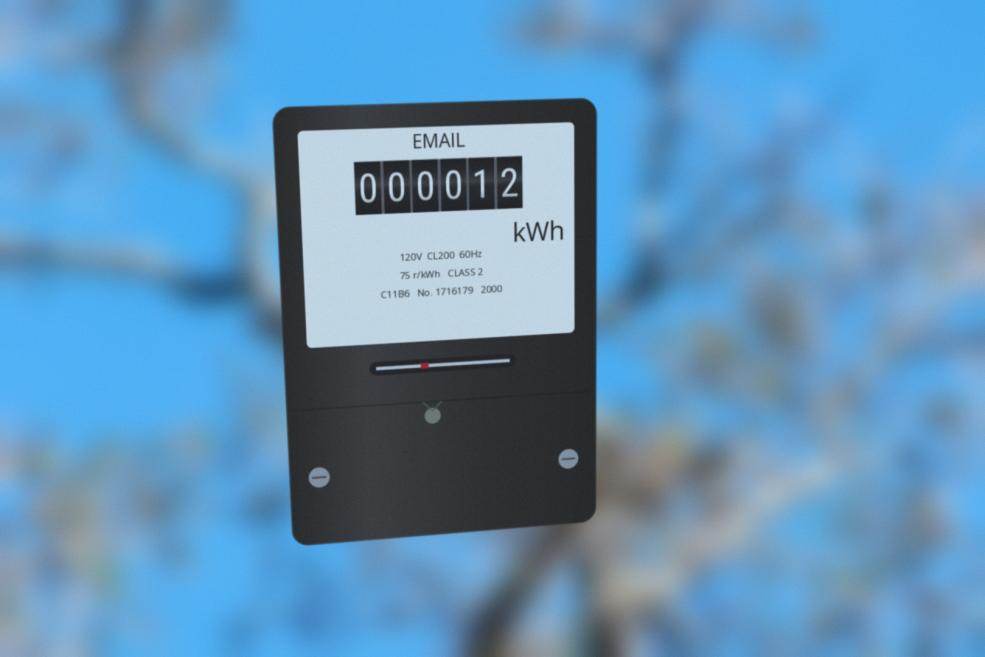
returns value=12 unit=kWh
